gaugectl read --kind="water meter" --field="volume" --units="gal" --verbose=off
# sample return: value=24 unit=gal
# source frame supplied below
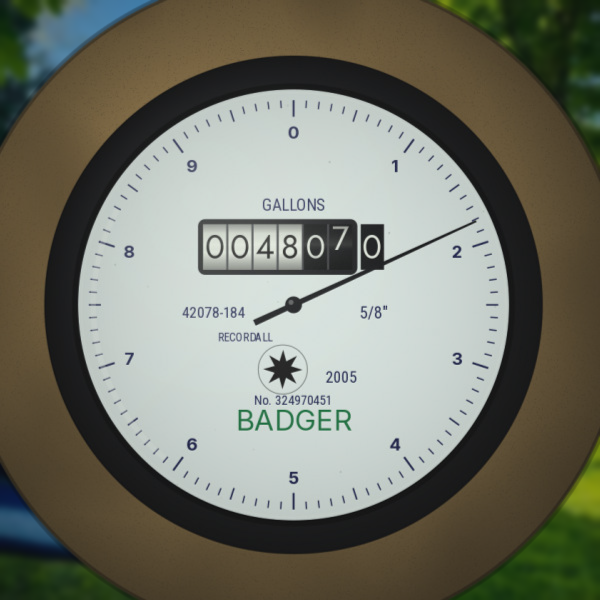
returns value=48071.8 unit=gal
